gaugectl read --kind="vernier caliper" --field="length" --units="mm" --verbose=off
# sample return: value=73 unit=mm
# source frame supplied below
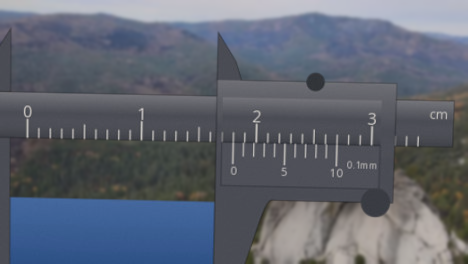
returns value=18.0 unit=mm
